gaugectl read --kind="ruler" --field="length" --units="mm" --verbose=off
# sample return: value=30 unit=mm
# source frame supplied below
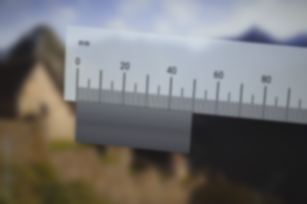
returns value=50 unit=mm
